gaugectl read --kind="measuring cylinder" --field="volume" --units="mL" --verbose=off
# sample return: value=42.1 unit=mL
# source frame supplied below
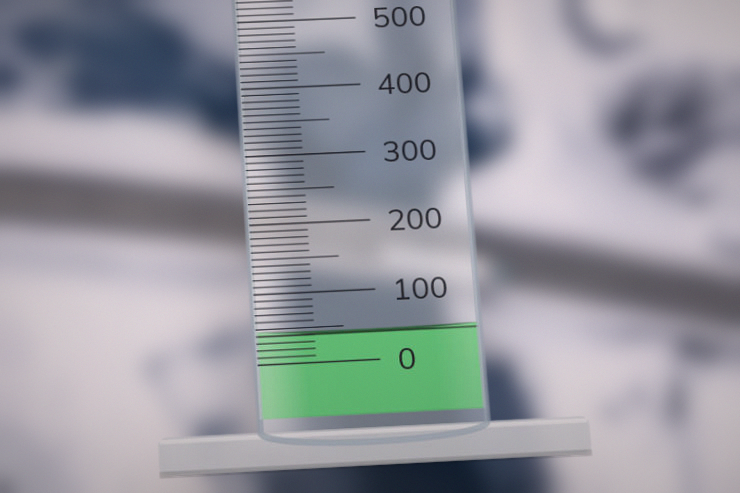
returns value=40 unit=mL
